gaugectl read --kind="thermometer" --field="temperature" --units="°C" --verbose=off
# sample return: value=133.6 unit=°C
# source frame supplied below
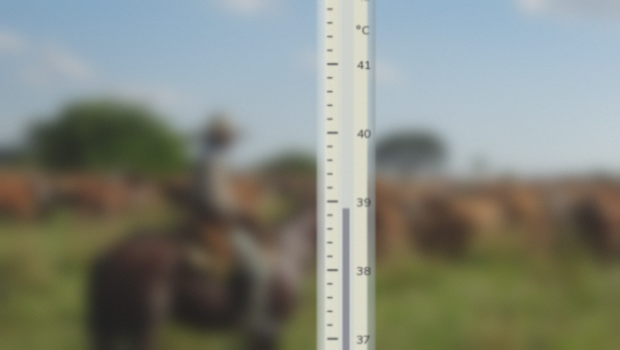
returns value=38.9 unit=°C
